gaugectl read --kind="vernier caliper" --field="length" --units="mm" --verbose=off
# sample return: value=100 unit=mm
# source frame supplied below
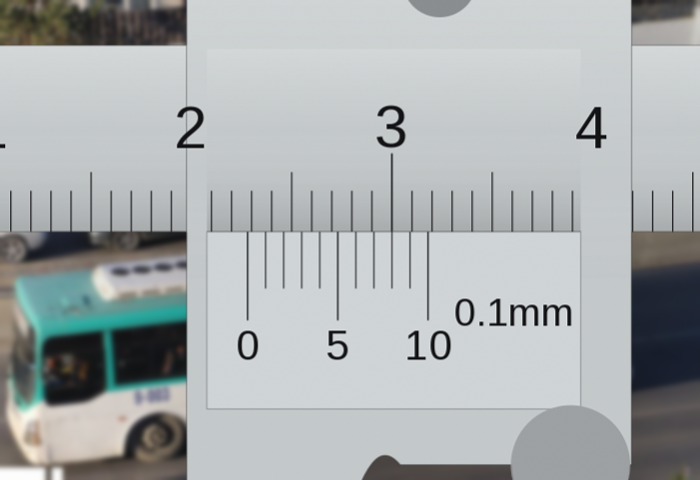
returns value=22.8 unit=mm
